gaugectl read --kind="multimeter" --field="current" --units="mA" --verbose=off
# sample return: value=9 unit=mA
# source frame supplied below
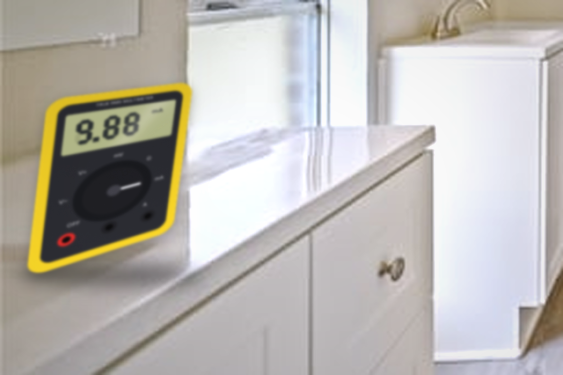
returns value=9.88 unit=mA
